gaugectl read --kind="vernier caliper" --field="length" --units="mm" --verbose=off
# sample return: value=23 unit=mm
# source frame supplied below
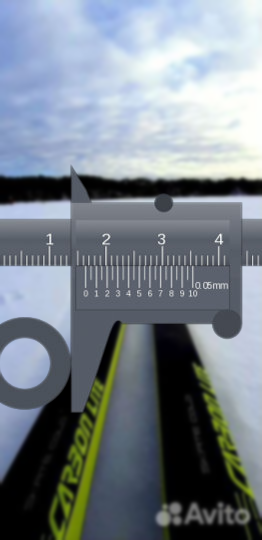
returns value=16.4 unit=mm
